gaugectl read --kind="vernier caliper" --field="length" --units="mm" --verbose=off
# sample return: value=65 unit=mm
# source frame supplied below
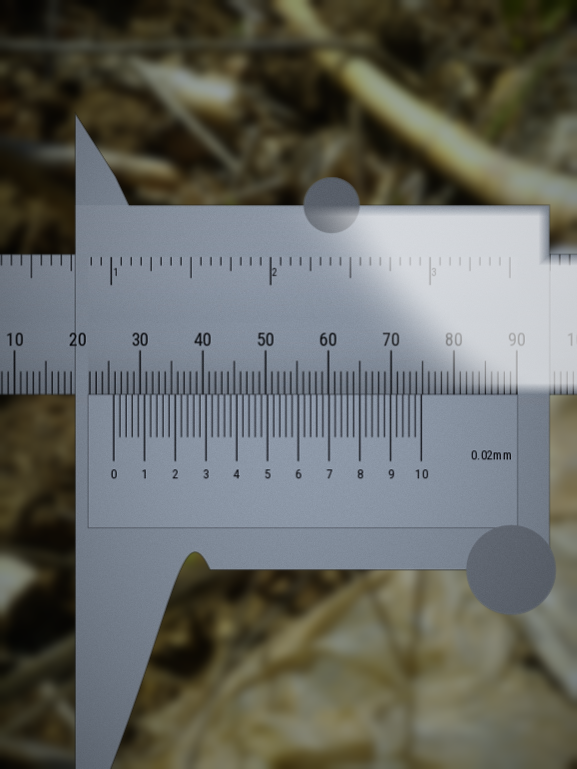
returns value=25.8 unit=mm
